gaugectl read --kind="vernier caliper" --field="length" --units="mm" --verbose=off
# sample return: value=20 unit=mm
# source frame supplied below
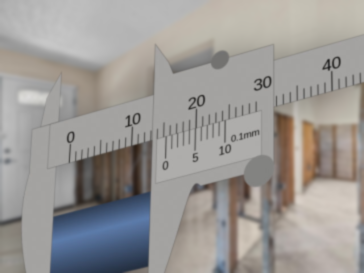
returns value=15.4 unit=mm
